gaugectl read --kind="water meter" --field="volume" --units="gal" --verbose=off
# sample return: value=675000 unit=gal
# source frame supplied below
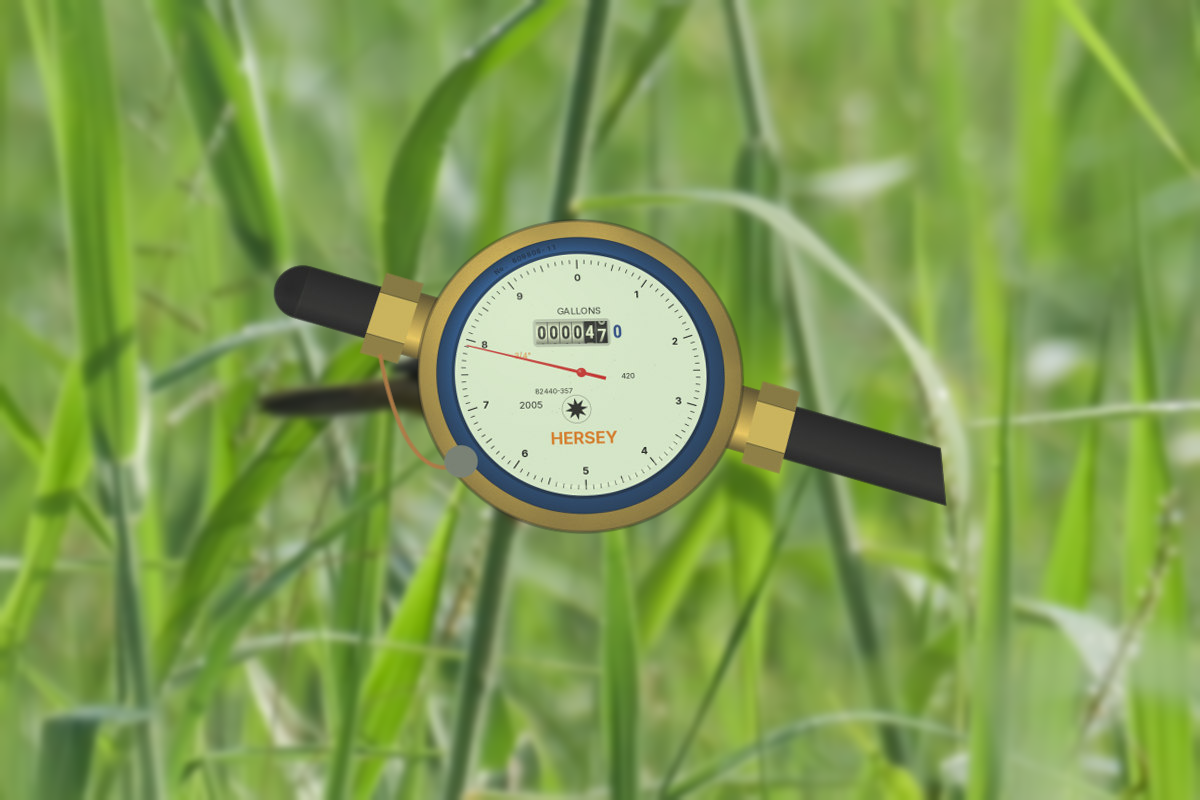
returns value=467.9 unit=gal
